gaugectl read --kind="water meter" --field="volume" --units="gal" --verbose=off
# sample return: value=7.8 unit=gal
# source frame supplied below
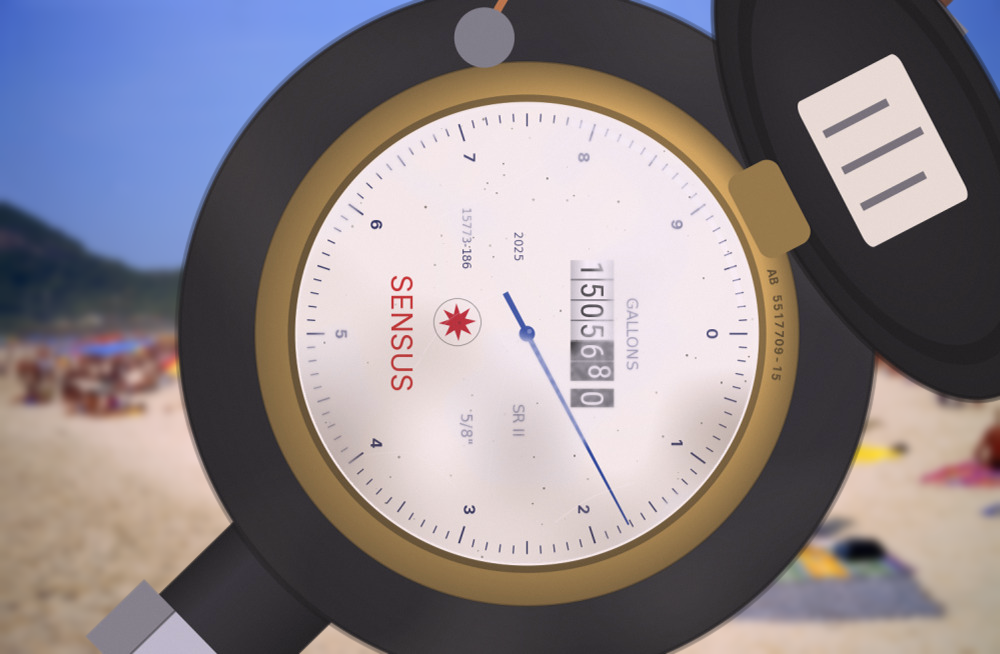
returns value=1505681.7 unit=gal
